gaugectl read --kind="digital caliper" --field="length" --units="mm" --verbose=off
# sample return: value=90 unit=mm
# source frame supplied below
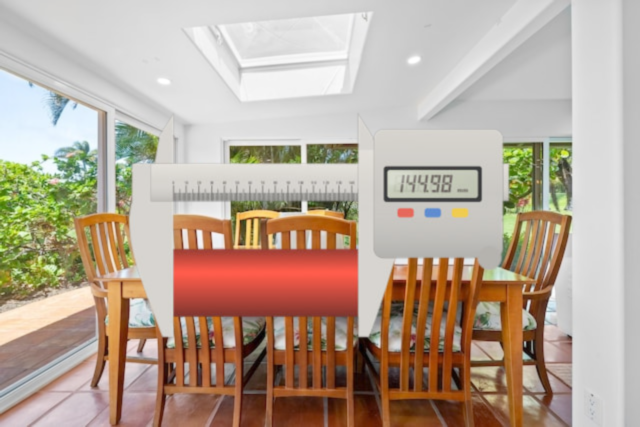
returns value=144.98 unit=mm
